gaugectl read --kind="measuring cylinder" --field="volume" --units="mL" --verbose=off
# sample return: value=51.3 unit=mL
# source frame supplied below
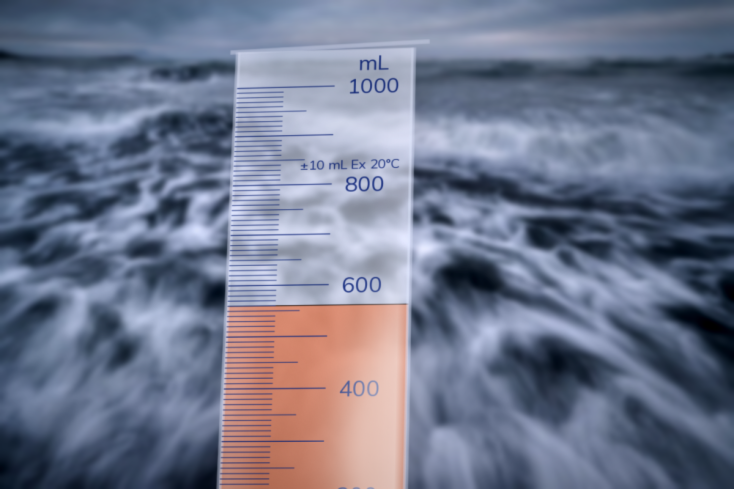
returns value=560 unit=mL
